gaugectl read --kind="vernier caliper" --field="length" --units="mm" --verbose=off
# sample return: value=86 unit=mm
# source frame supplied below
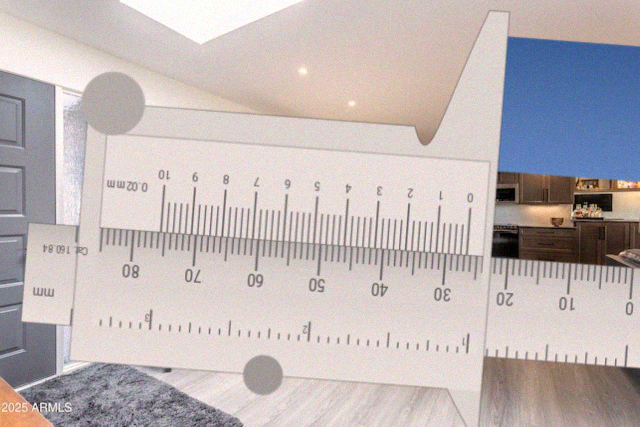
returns value=26.6 unit=mm
